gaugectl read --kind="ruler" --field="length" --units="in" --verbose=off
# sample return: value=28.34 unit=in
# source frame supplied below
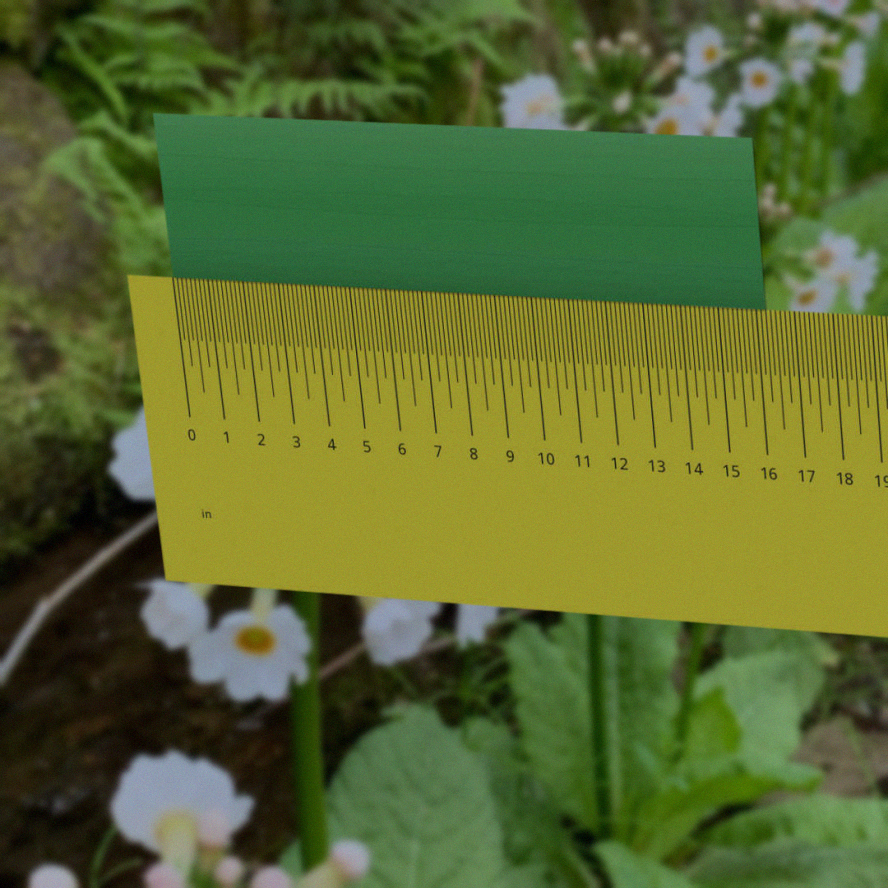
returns value=16.25 unit=in
